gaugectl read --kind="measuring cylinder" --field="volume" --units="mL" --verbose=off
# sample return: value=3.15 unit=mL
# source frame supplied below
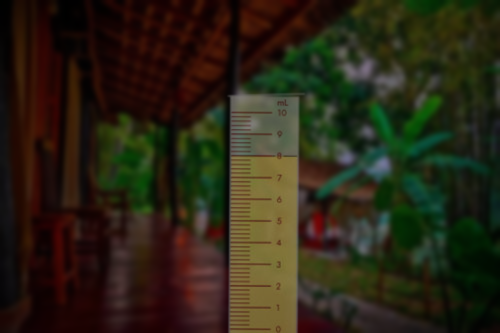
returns value=8 unit=mL
